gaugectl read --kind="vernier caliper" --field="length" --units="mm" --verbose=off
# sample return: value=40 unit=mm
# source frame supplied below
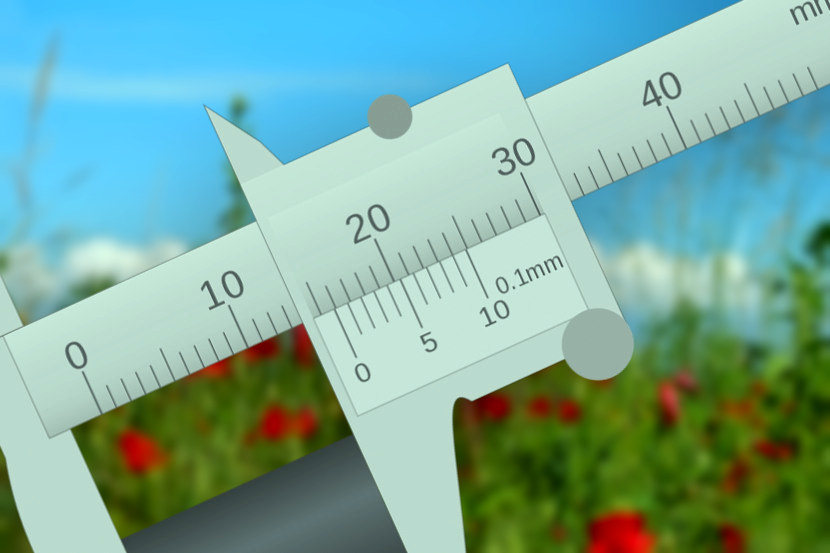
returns value=15.9 unit=mm
